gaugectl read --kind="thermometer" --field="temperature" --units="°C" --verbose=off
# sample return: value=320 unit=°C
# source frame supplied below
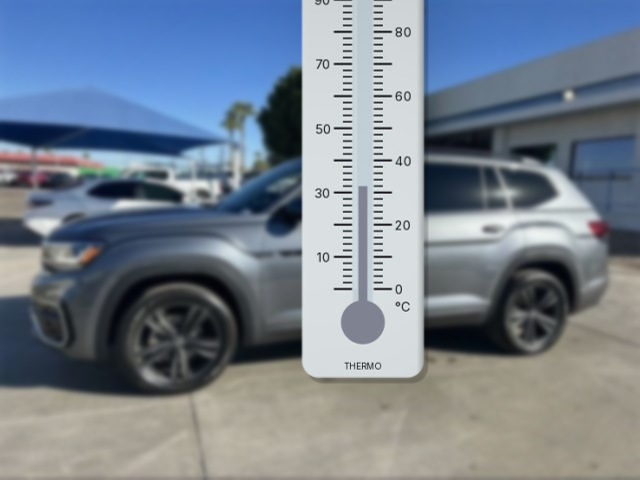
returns value=32 unit=°C
